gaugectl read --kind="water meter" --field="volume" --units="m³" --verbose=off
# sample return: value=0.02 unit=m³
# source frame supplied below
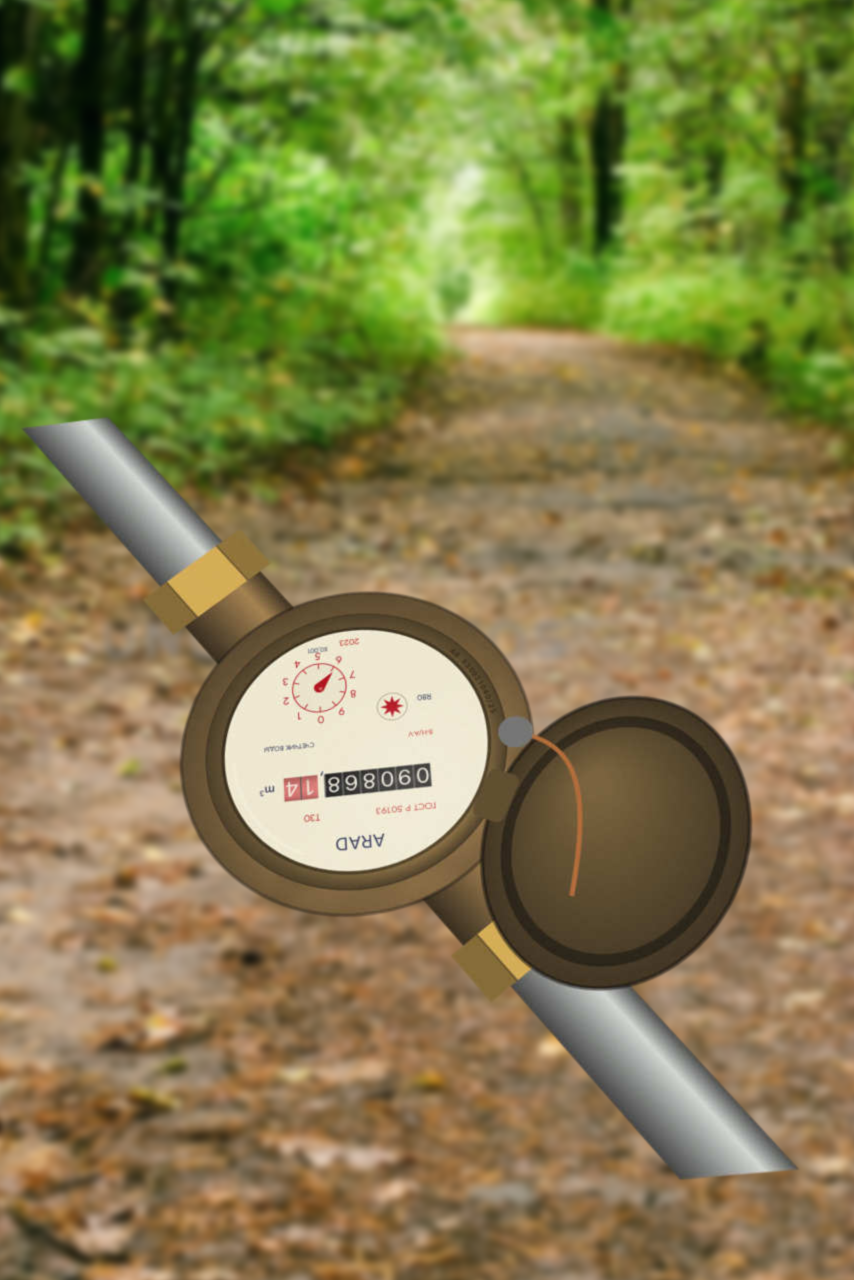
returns value=90868.146 unit=m³
